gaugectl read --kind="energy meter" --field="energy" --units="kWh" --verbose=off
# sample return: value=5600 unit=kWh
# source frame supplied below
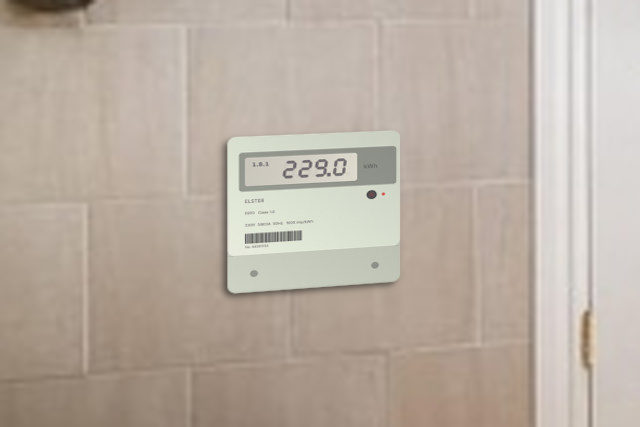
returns value=229.0 unit=kWh
